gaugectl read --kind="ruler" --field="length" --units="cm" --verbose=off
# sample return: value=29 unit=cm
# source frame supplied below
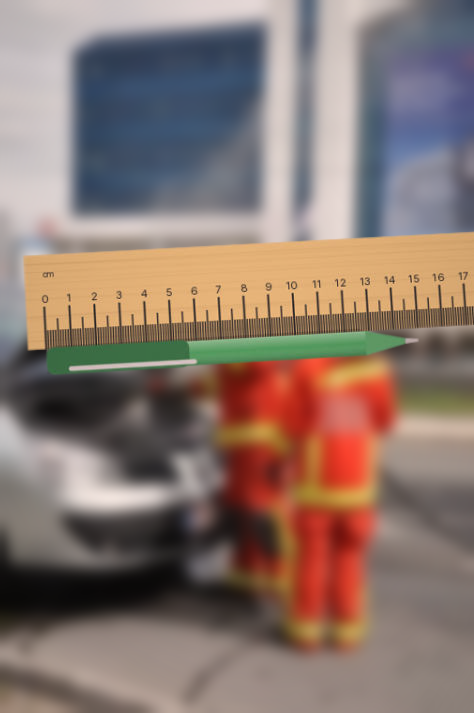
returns value=15 unit=cm
